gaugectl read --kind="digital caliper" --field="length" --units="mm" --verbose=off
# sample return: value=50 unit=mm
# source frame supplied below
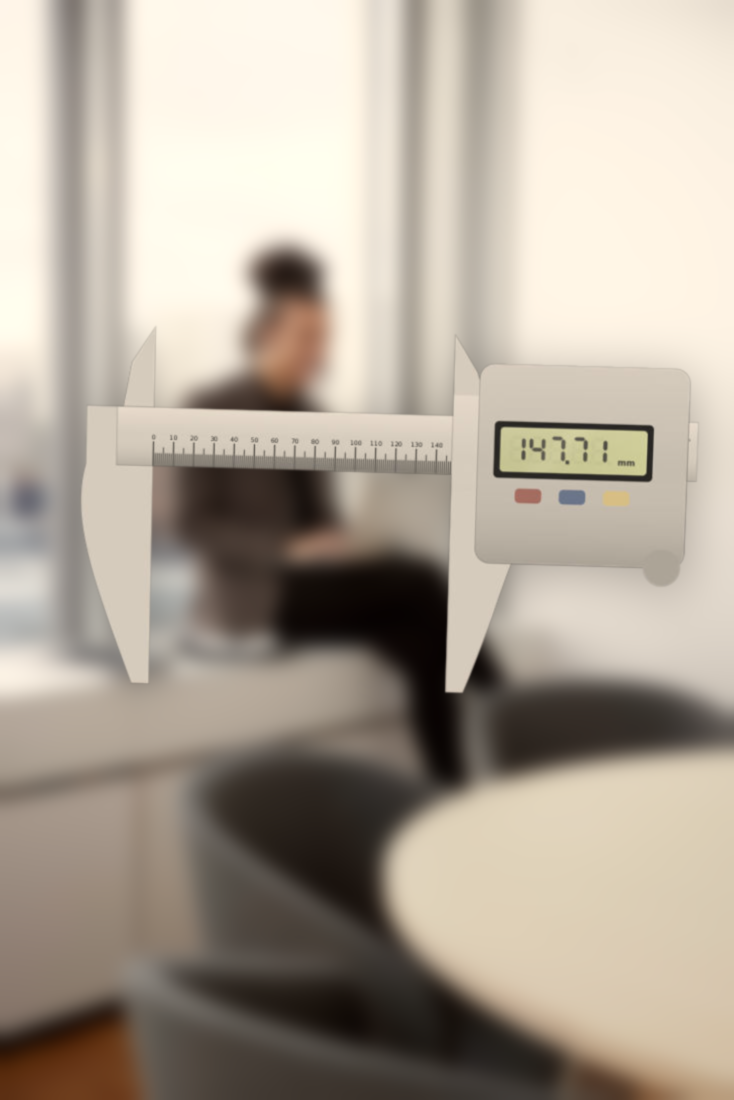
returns value=147.71 unit=mm
